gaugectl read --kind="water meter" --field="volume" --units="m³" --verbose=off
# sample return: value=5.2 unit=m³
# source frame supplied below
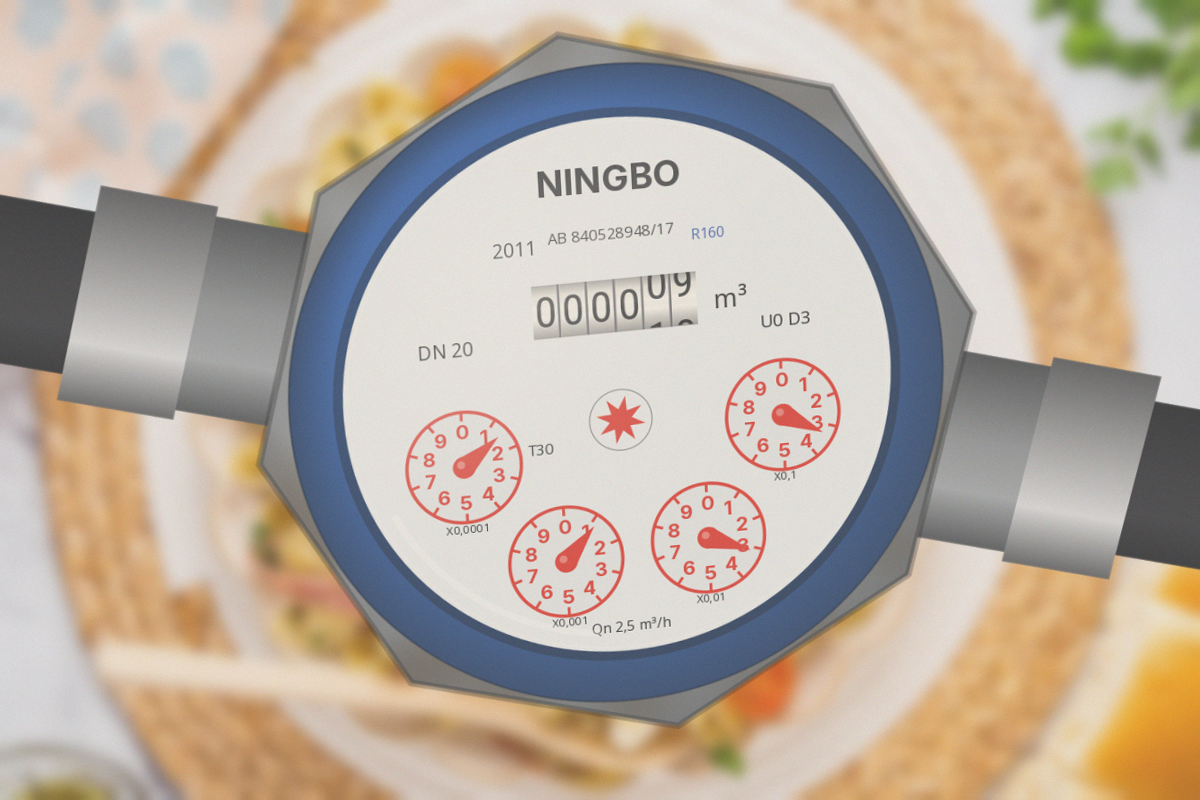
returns value=9.3311 unit=m³
